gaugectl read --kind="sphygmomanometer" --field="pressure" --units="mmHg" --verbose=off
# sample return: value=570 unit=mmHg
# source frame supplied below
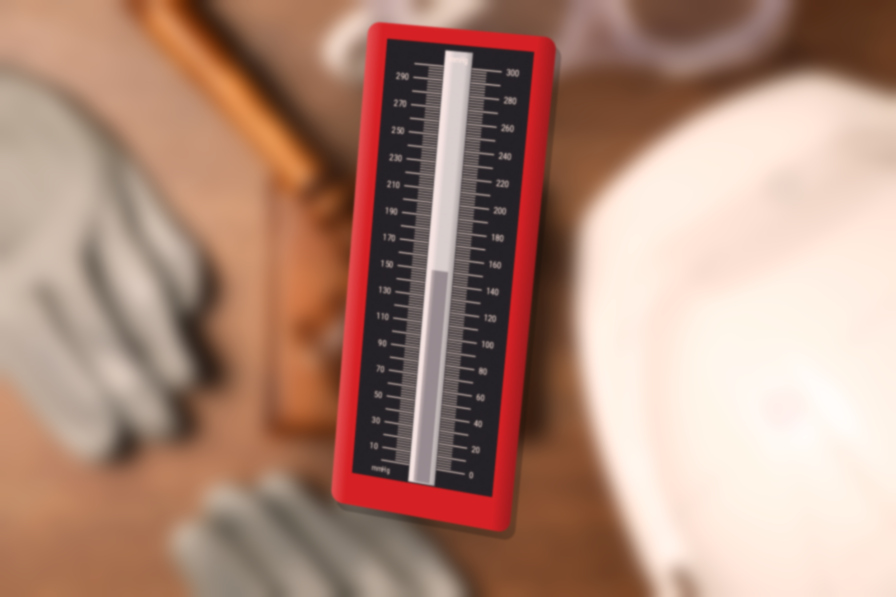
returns value=150 unit=mmHg
